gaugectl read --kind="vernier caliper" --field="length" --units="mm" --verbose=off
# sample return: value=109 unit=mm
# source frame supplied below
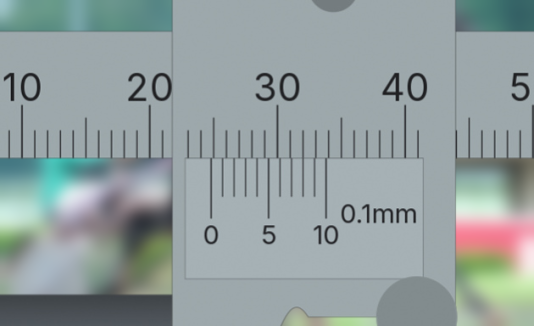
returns value=24.8 unit=mm
